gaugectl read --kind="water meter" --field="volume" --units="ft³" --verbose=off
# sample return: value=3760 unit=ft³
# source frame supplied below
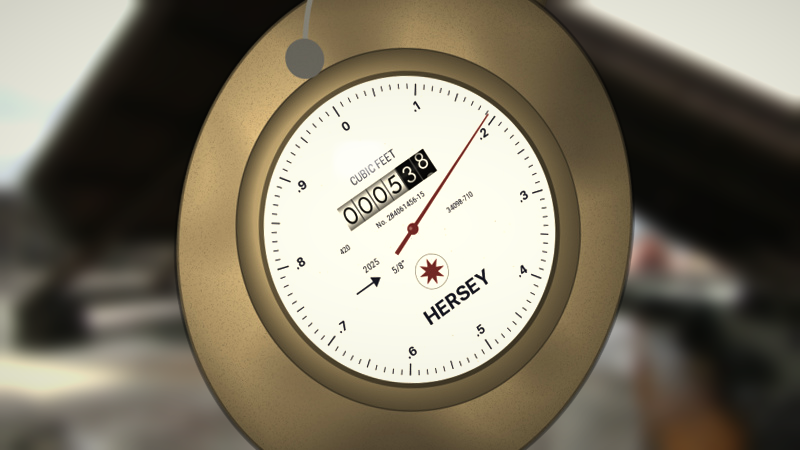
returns value=538.19 unit=ft³
